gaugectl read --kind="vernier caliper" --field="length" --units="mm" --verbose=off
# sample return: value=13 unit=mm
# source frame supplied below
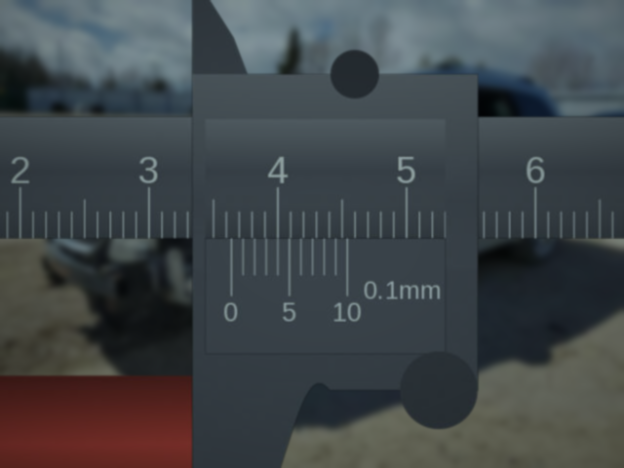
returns value=36.4 unit=mm
